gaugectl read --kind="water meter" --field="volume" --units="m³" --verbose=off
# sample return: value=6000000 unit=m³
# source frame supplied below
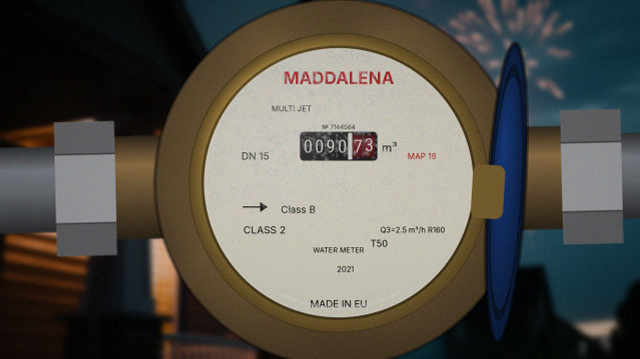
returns value=90.73 unit=m³
